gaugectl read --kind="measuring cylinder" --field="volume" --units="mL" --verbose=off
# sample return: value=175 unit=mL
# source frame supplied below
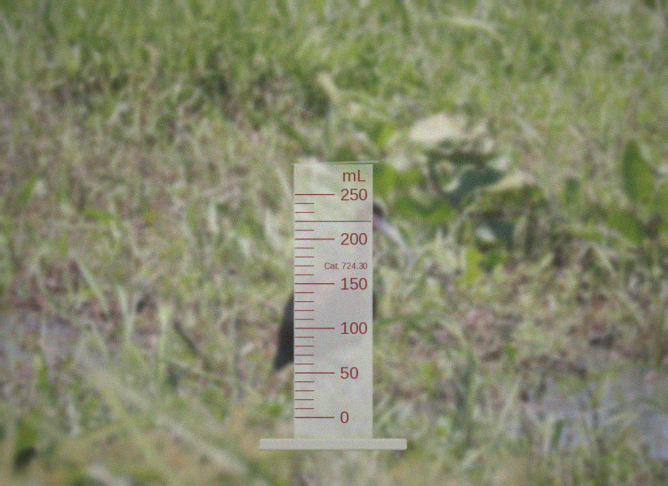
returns value=220 unit=mL
